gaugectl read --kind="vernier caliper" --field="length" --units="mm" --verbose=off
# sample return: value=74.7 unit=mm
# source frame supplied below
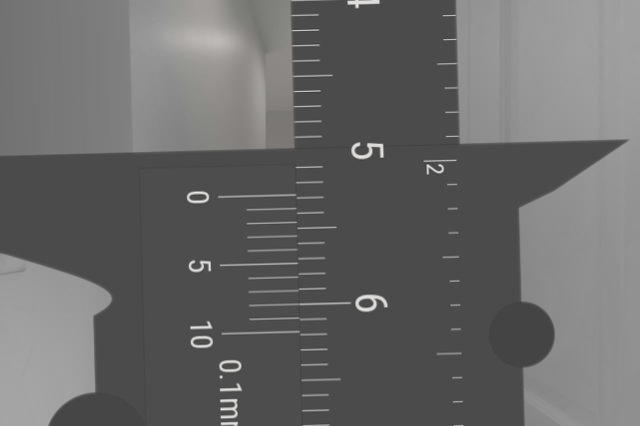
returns value=52.8 unit=mm
